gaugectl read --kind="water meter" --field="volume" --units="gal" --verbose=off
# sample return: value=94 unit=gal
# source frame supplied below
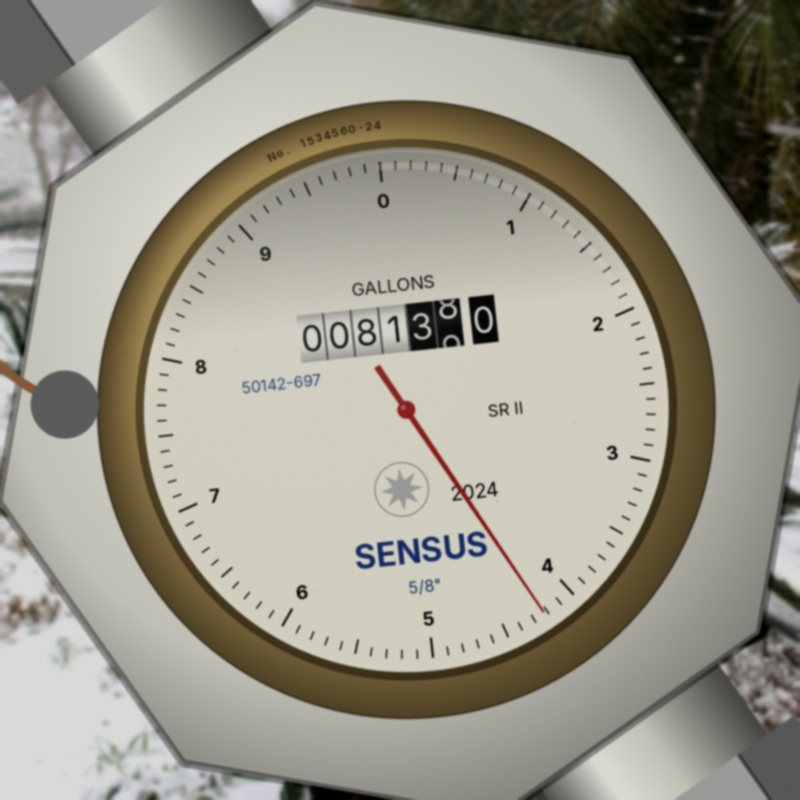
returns value=81384.2 unit=gal
